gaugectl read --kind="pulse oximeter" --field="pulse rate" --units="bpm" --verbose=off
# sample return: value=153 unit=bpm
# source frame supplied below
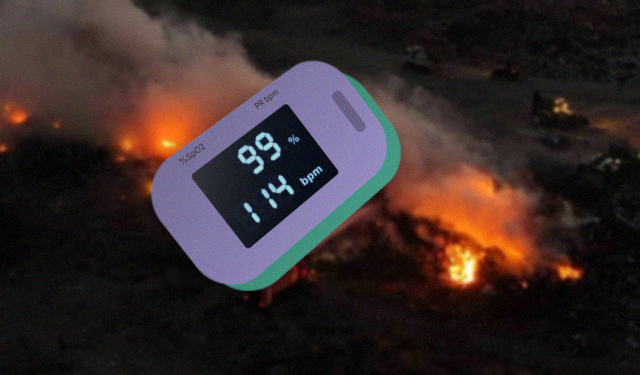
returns value=114 unit=bpm
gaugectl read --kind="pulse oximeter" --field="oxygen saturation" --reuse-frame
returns value=99 unit=%
